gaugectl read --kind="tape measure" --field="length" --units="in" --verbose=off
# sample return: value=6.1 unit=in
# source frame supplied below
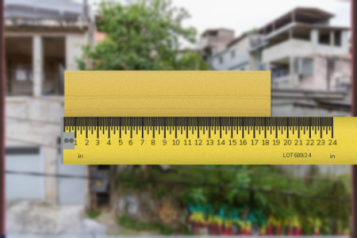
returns value=18.5 unit=in
